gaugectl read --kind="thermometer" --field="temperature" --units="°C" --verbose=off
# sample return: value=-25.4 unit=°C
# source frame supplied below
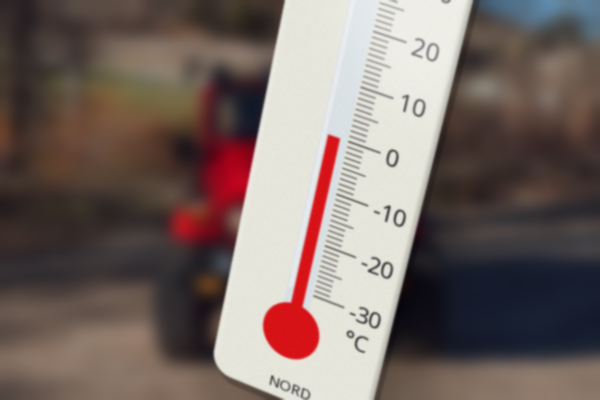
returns value=0 unit=°C
